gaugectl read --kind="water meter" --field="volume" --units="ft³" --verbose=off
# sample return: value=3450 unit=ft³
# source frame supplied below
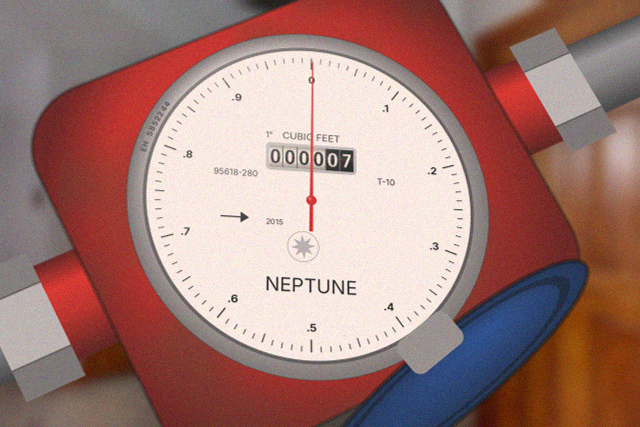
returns value=7.00 unit=ft³
